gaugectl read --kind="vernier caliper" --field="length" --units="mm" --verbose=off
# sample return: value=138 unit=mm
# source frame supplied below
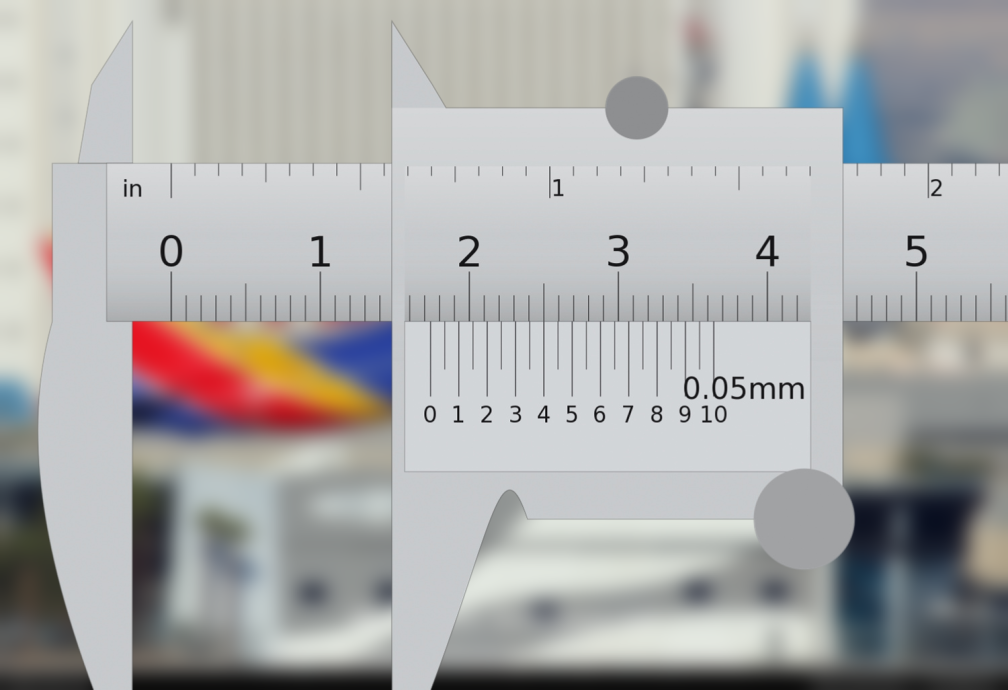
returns value=17.4 unit=mm
